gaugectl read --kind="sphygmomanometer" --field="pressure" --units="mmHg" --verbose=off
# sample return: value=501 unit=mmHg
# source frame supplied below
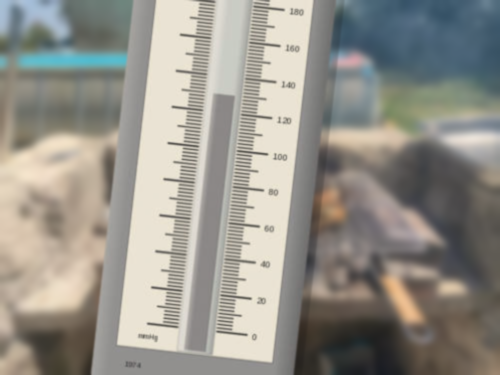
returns value=130 unit=mmHg
